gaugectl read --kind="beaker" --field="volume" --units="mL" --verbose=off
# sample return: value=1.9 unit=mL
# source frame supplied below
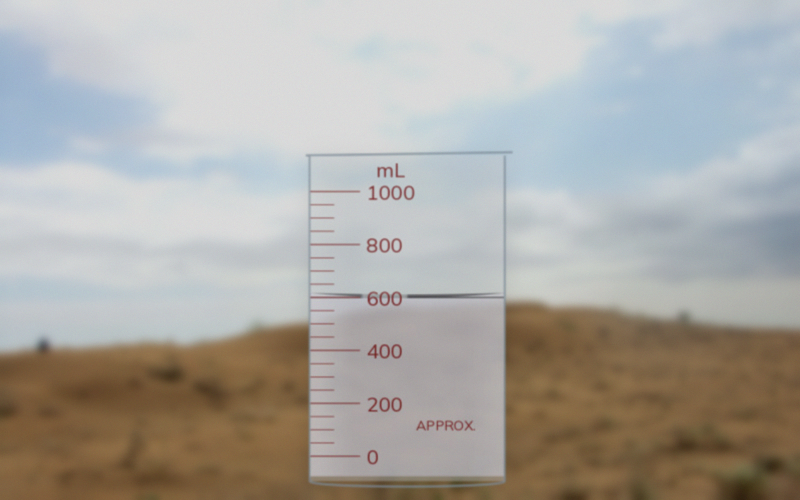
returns value=600 unit=mL
